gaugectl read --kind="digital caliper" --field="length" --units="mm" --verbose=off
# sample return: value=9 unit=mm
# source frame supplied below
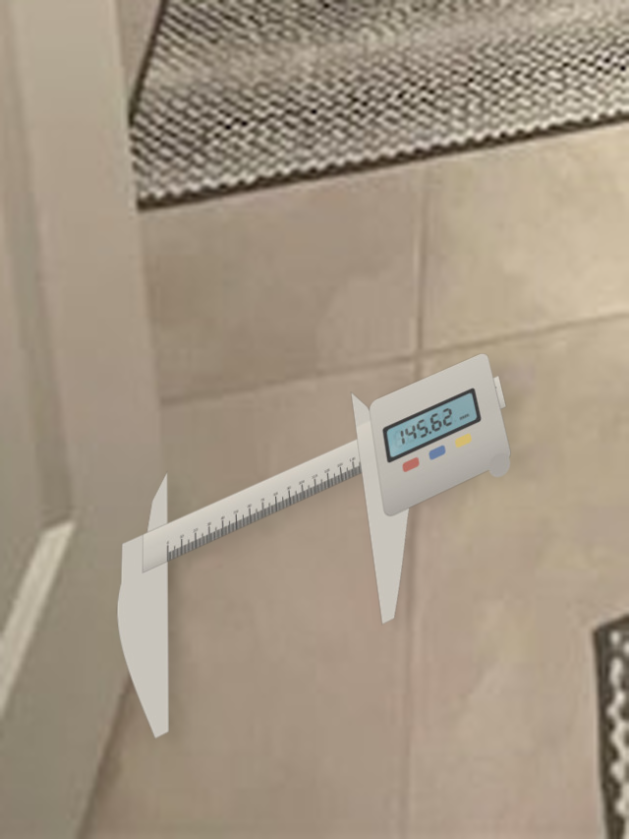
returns value=145.62 unit=mm
